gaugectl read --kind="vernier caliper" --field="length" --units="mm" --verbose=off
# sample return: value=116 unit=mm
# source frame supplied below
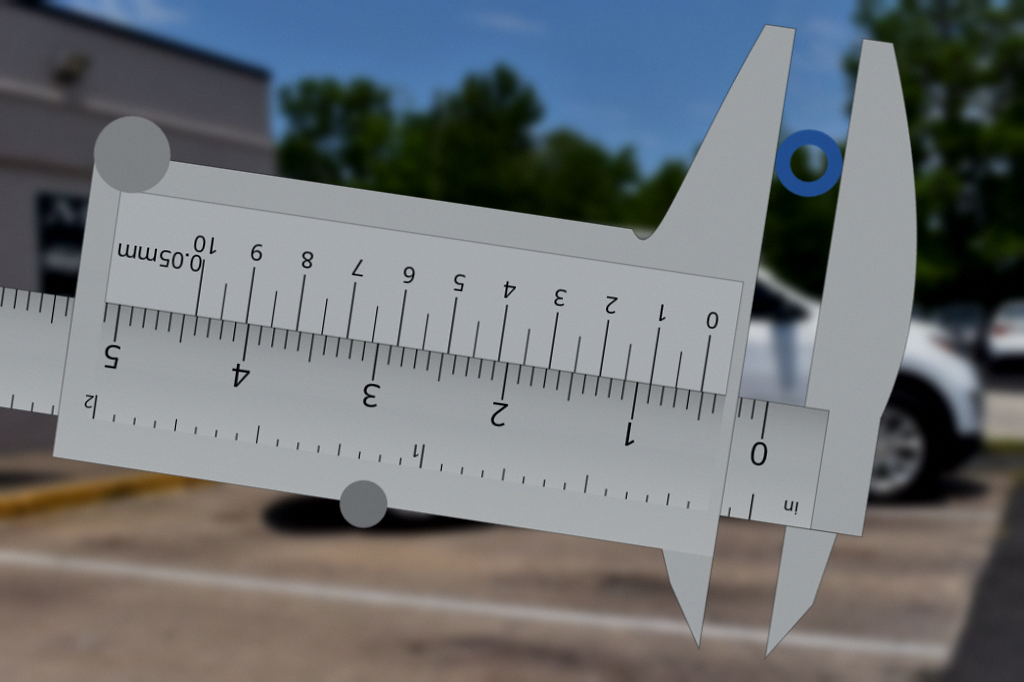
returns value=5.1 unit=mm
